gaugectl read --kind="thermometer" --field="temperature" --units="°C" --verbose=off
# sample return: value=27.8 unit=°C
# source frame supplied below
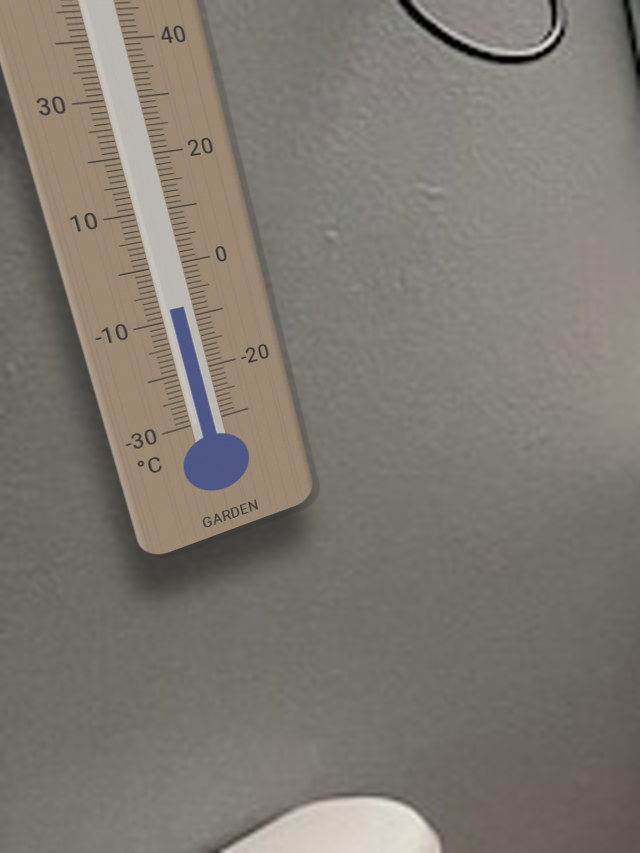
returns value=-8 unit=°C
